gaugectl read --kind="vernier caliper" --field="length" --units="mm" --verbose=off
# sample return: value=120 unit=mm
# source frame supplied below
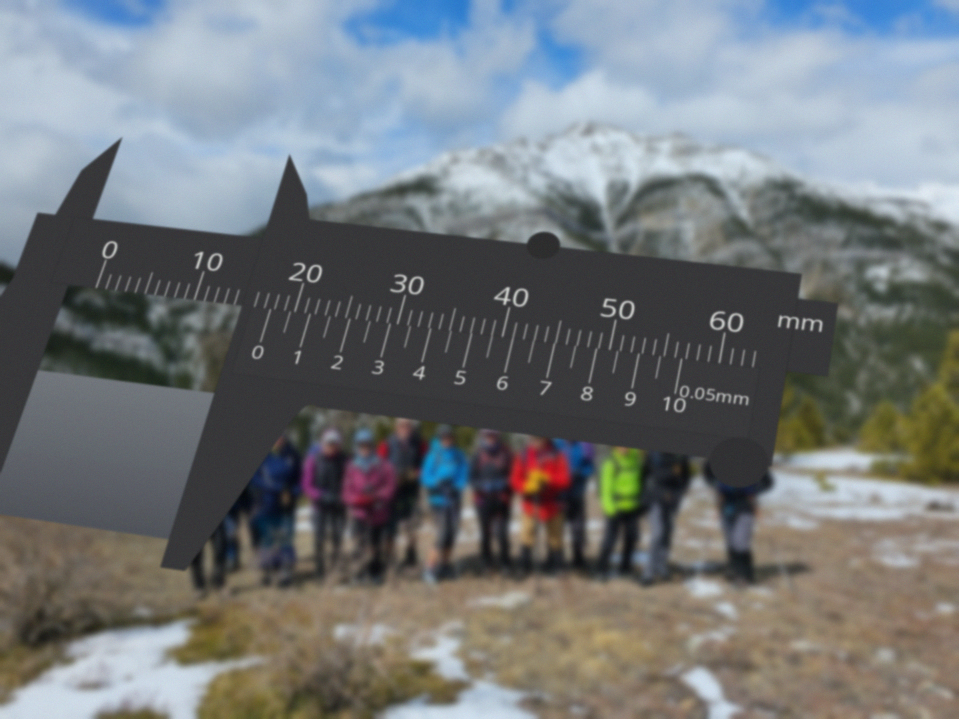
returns value=17.6 unit=mm
